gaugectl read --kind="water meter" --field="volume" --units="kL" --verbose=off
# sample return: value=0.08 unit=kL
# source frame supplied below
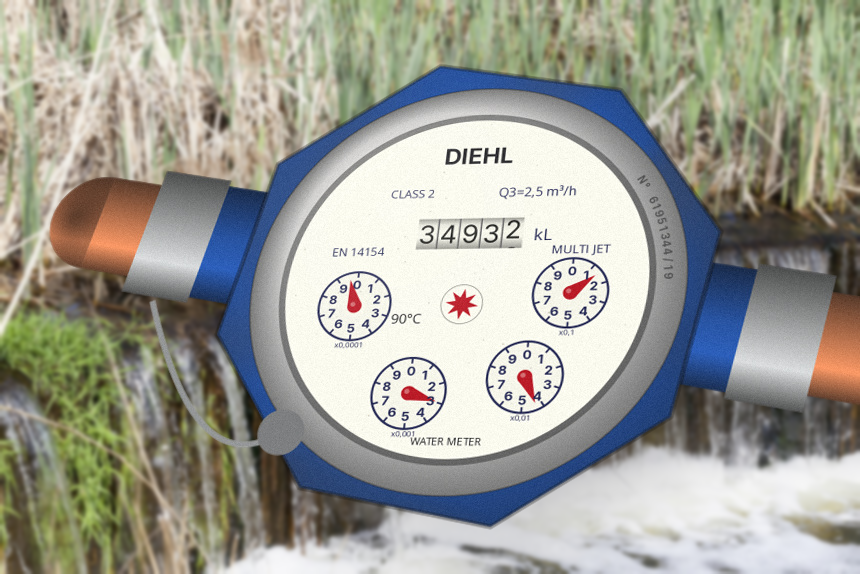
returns value=34932.1429 unit=kL
